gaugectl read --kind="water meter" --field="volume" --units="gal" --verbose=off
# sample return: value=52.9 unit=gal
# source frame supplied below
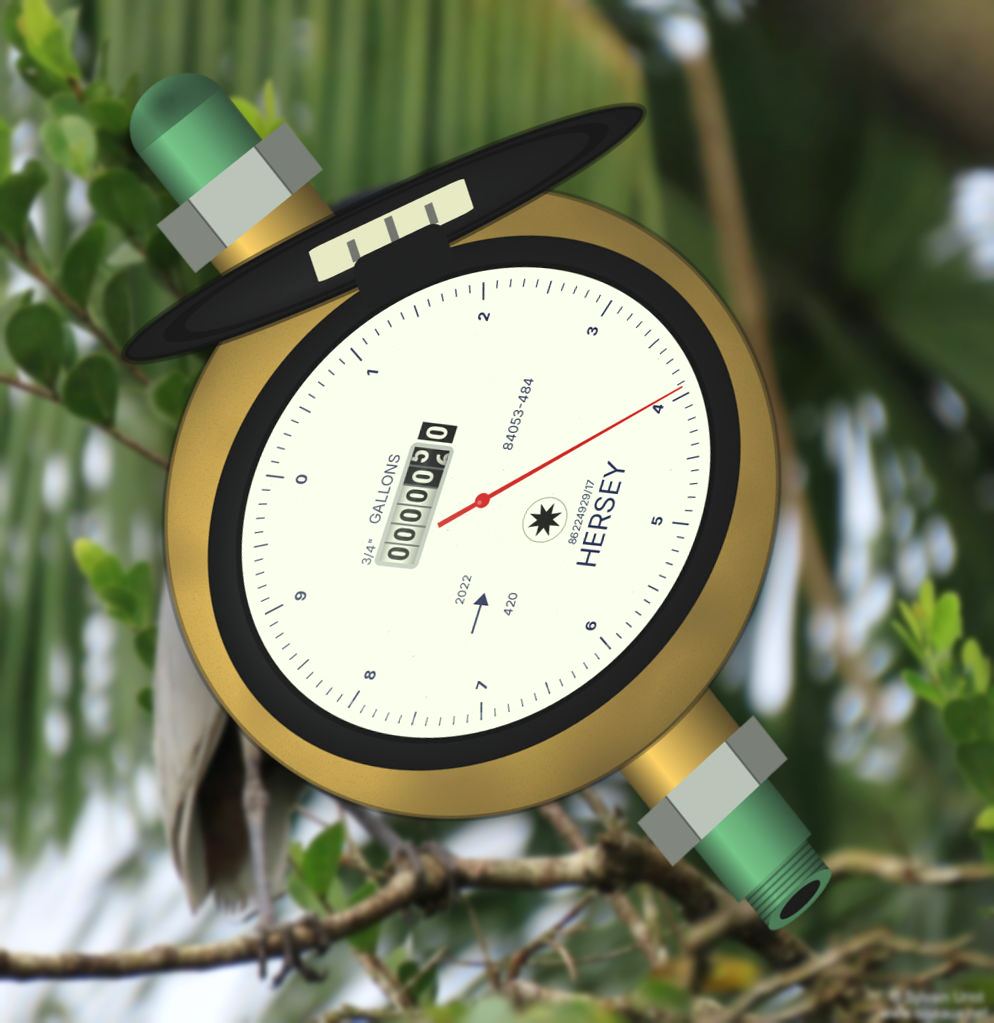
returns value=53.9 unit=gal
